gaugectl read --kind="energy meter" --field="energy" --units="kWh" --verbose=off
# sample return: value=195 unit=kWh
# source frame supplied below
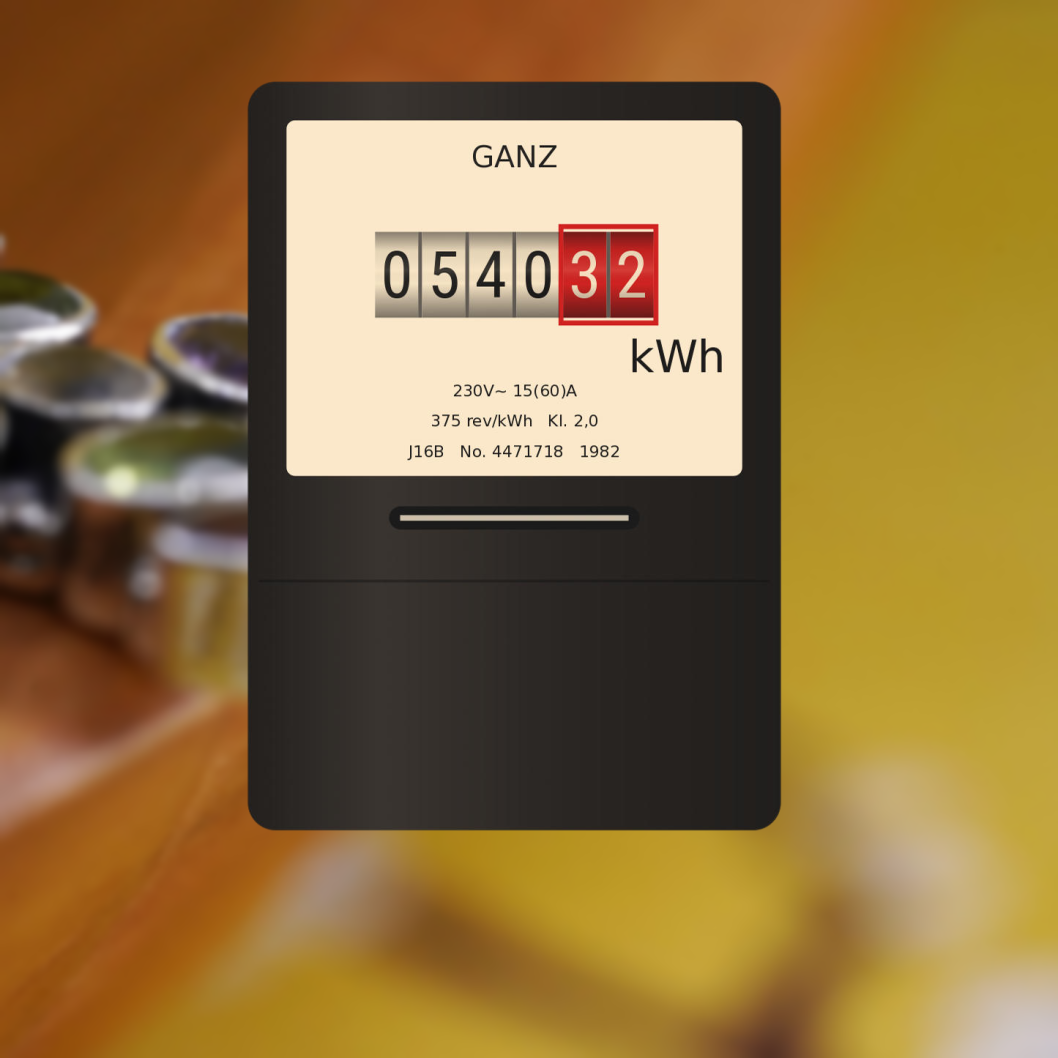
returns value=540.32 unit=kWh
